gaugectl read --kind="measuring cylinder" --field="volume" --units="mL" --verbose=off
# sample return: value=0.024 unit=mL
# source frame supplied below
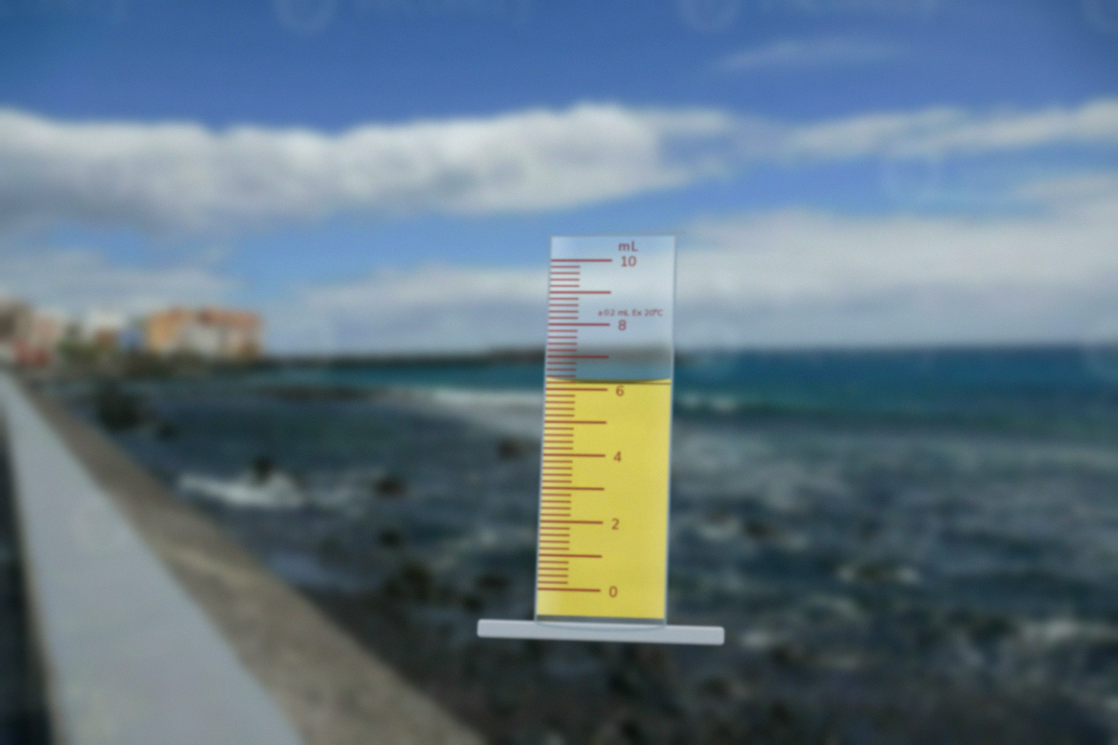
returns value=6.2 unit=mL
